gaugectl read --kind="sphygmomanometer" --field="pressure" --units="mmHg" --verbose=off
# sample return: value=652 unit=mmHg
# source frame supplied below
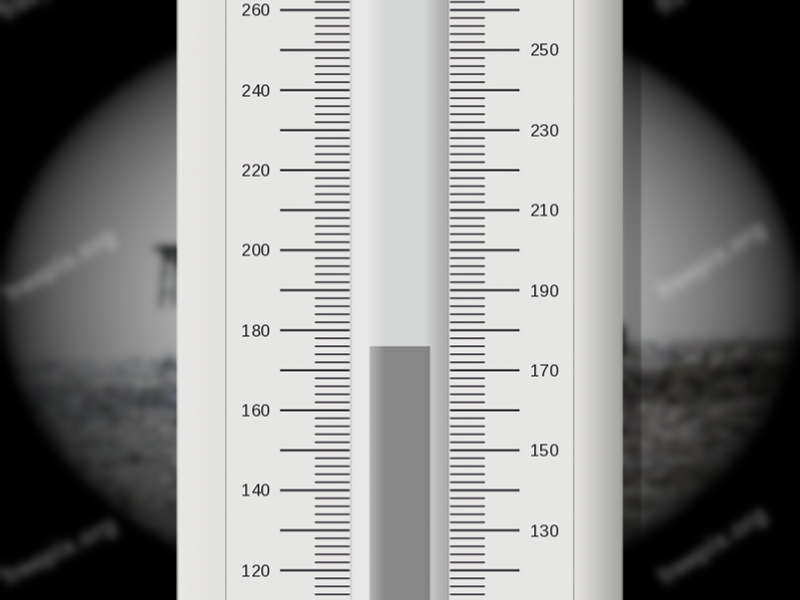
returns value=176 unit=mmHg
